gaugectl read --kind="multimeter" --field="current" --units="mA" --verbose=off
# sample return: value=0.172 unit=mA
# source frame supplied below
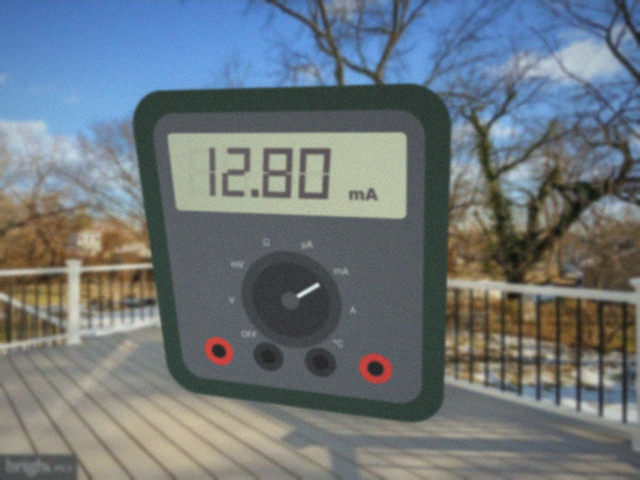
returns value=12.80 unit=mA
